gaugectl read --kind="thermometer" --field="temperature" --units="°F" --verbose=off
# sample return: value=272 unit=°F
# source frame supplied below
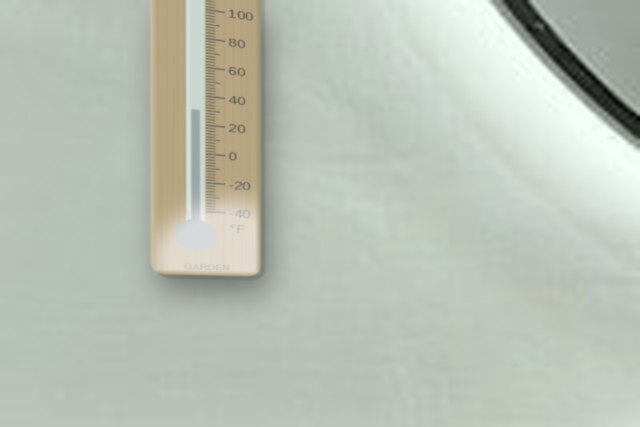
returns value=30 unit=°F
